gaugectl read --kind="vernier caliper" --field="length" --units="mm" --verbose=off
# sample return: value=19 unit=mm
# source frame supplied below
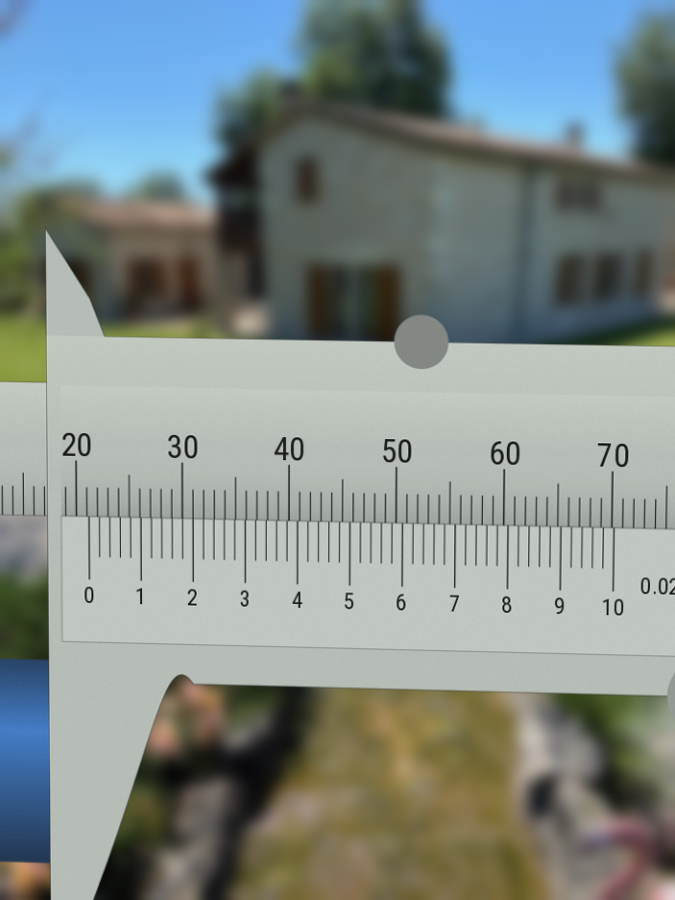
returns value=21.2 unit=mm
